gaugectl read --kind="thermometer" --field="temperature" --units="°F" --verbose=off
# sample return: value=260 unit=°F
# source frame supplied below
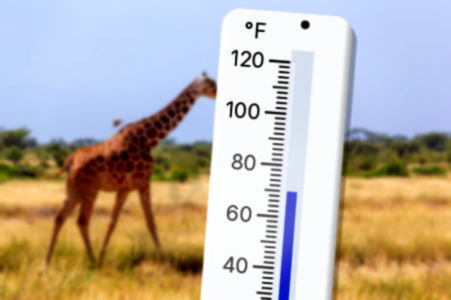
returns value=70 unit=°F
